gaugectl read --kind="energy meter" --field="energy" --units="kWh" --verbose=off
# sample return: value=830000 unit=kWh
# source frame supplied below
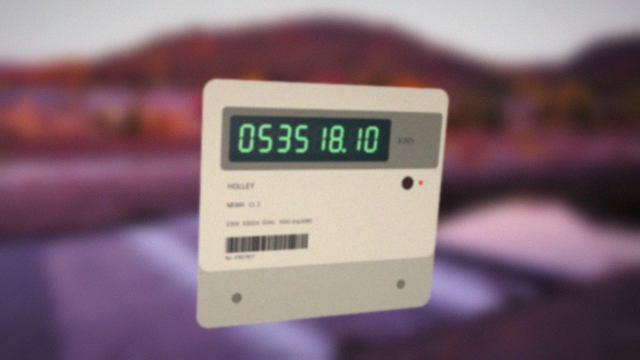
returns value=53518.10 unit=kWh
